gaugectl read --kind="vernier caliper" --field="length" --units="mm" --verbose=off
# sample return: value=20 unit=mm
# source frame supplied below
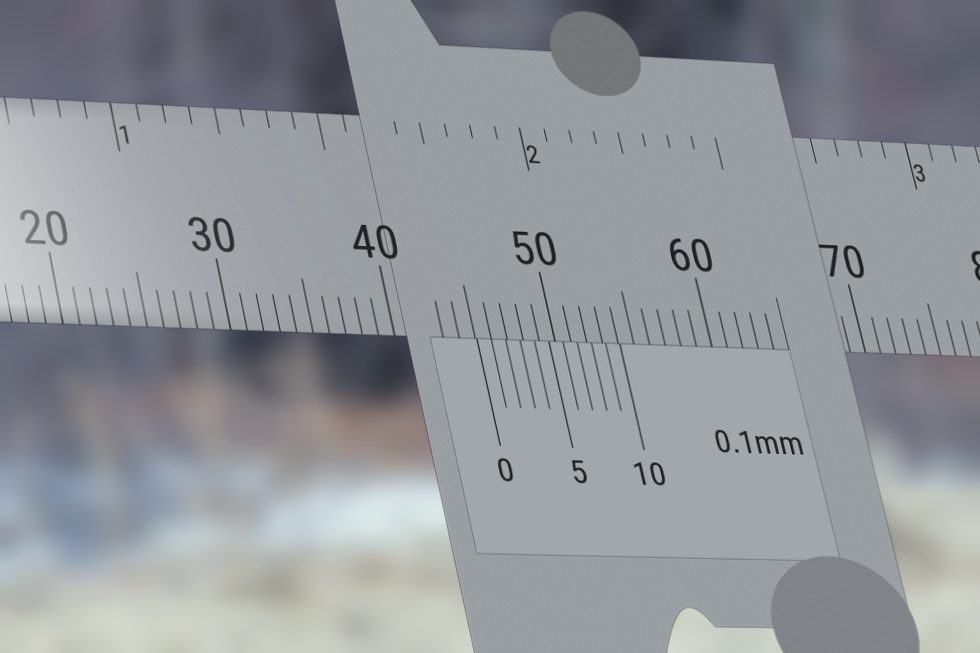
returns value=45.1 unit=mm
